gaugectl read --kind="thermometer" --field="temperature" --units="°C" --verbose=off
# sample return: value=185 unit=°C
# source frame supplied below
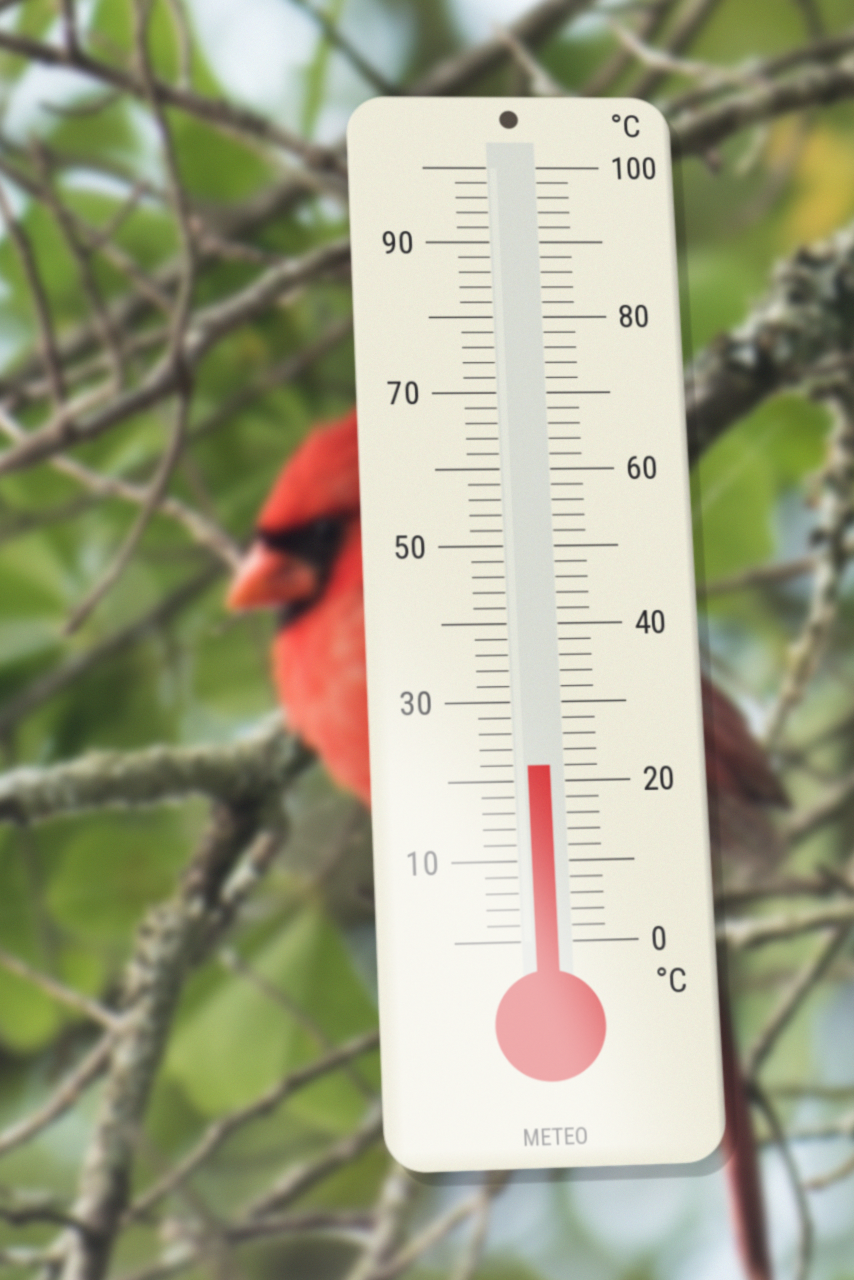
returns value=22 unit=°C
